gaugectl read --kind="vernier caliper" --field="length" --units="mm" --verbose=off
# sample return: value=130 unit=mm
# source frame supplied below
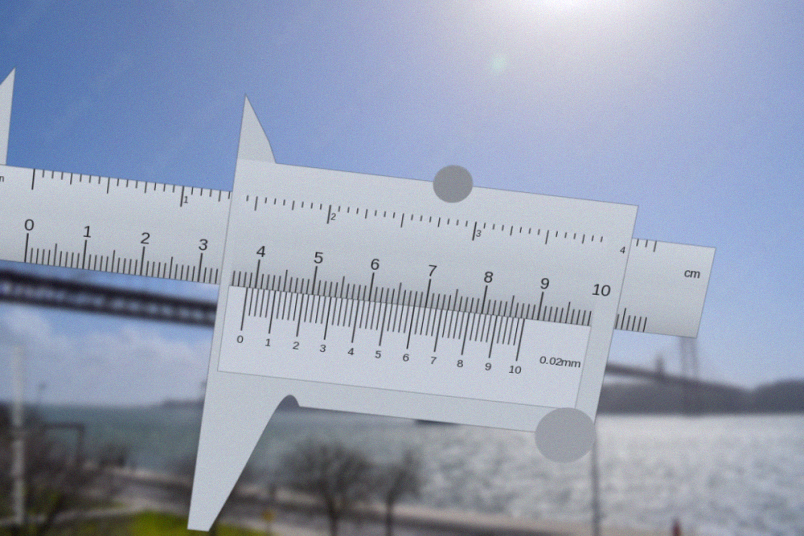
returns value=38.6 unit=mm
